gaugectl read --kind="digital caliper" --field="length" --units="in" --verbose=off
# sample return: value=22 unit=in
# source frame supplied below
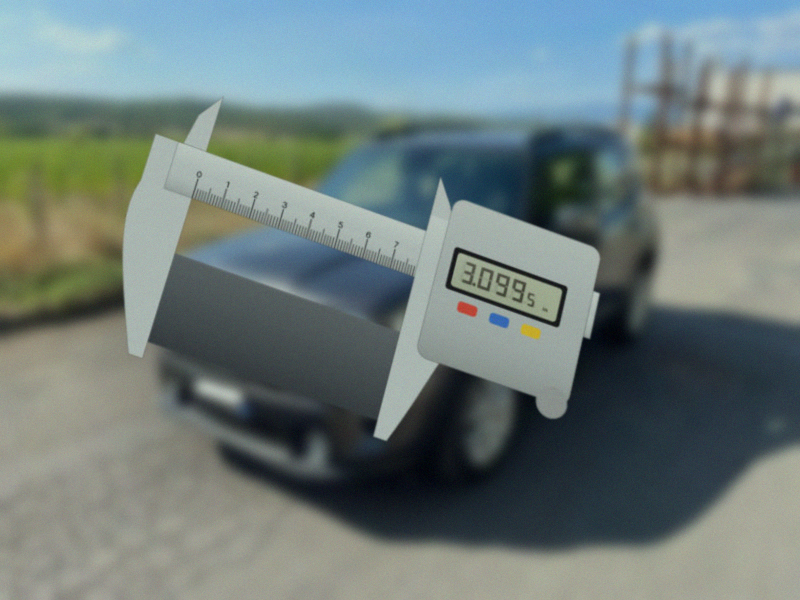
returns value=3.0995 unit=in
